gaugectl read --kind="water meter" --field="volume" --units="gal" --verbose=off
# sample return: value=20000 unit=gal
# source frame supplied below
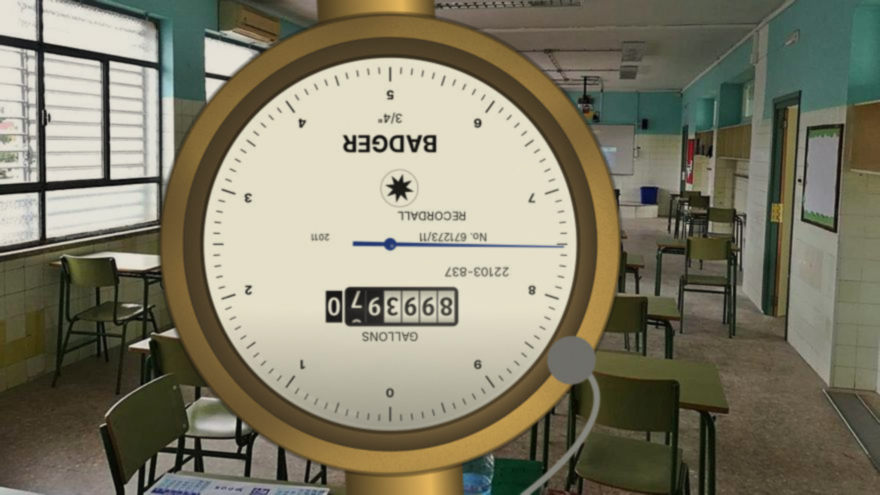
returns value=8993967.5 unit=gal
